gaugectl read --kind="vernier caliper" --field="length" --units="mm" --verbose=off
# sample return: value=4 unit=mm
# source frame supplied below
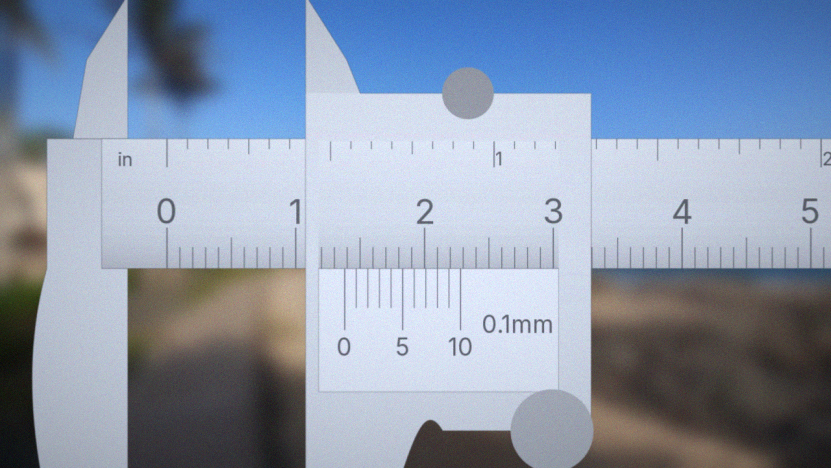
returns value=13.8 unit=mm
